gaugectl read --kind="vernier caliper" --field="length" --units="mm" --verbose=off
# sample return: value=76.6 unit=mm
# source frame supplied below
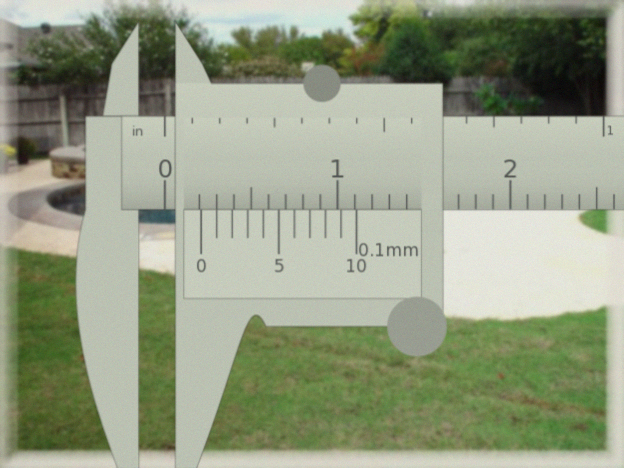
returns value=2.1 unit=mm
